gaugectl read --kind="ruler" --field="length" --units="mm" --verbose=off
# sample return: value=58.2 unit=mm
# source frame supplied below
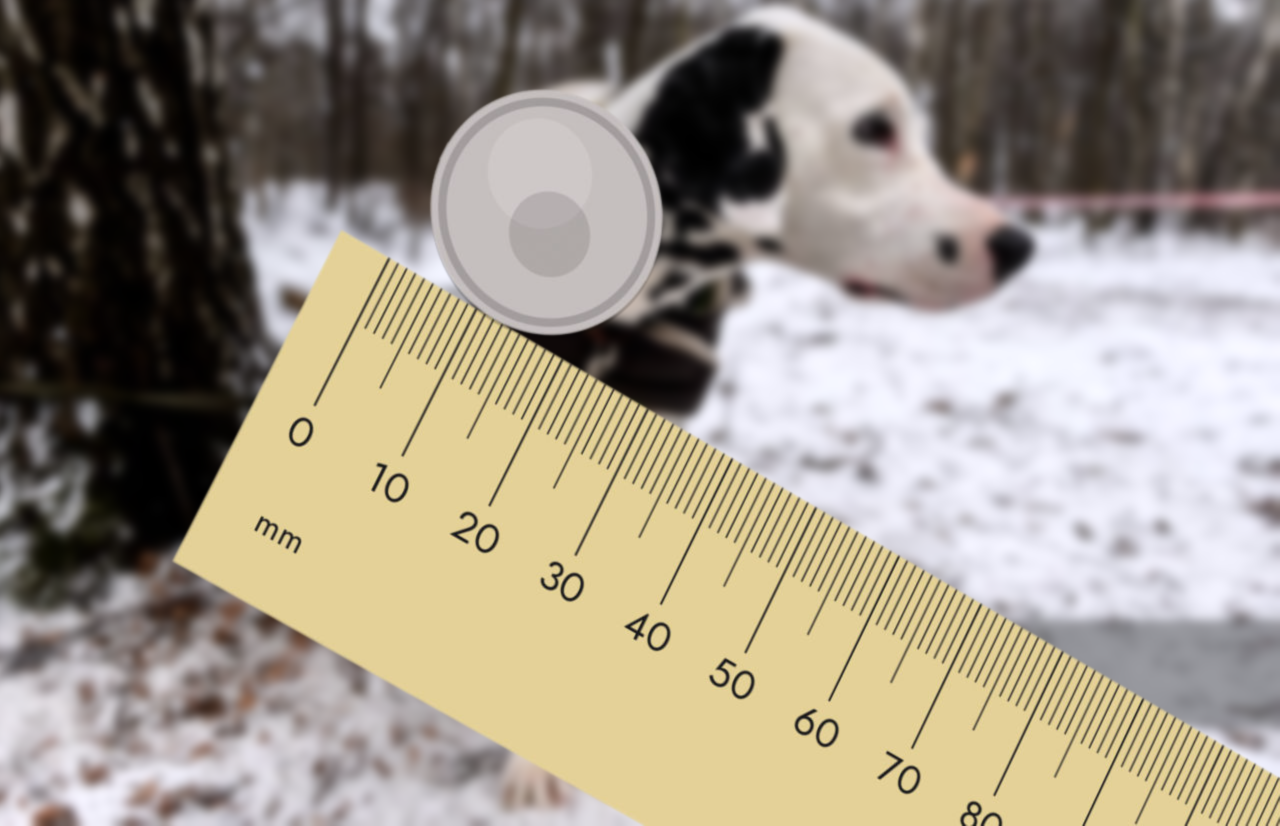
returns value=24 unit=mm
